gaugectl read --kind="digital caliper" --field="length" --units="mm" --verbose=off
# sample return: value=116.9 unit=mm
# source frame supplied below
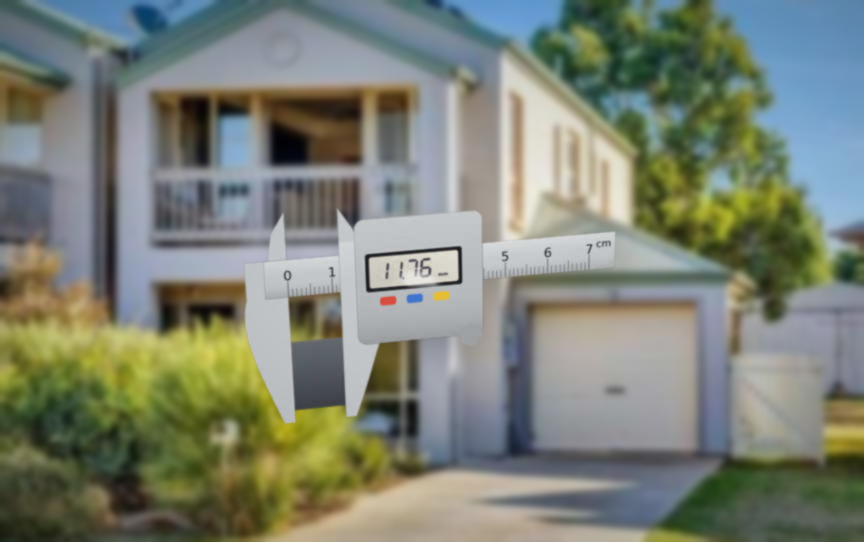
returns value=11.76 unit=mm
